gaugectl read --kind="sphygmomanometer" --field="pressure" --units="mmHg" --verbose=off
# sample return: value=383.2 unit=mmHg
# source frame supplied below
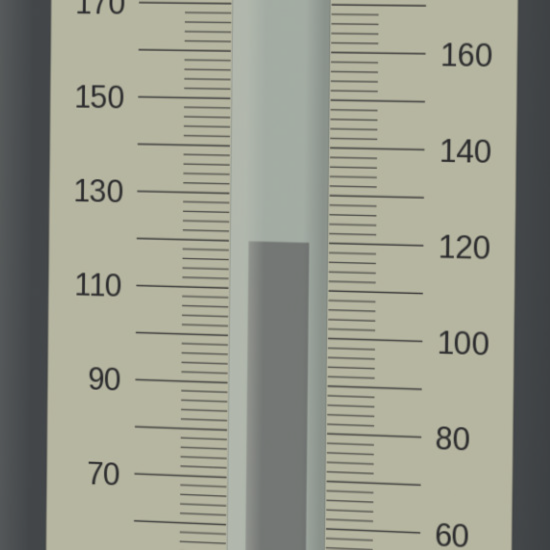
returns value=120 unit=mmHg
